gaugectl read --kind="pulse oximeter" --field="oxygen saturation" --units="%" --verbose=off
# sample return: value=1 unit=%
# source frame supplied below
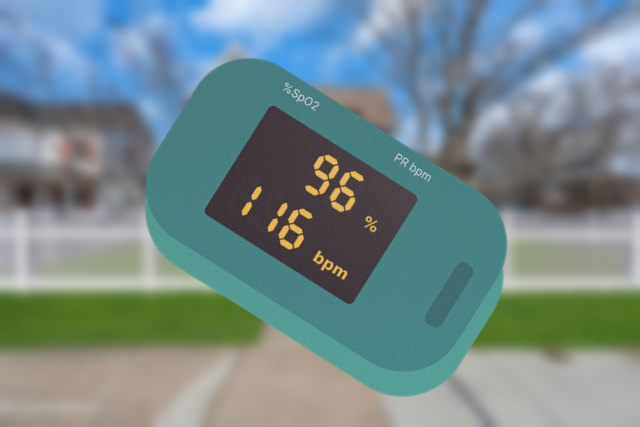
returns value=96 unit=%
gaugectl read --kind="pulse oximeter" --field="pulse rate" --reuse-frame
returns value=116 unit=bpm
